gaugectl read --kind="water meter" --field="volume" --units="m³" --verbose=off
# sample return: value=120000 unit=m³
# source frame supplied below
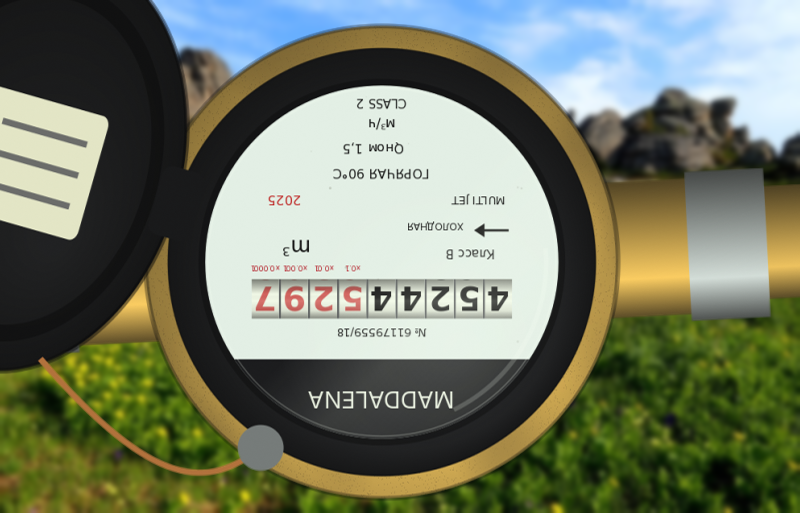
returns value=45244.5297 unit=m³
